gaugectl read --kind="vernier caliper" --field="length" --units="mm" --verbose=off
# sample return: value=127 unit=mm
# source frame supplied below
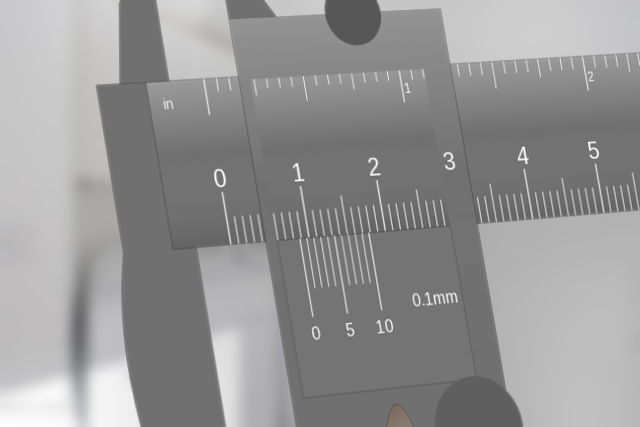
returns value=8.8 unit=mm
